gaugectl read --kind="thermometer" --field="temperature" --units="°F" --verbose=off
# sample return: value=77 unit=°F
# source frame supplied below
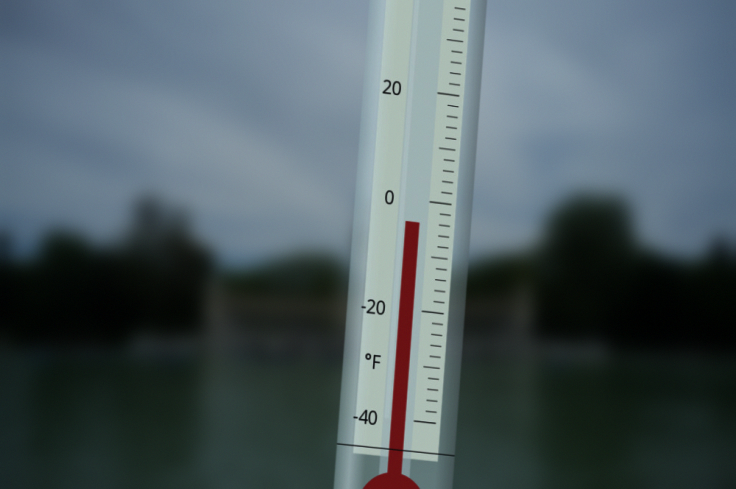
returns value=-4 unit=°F
